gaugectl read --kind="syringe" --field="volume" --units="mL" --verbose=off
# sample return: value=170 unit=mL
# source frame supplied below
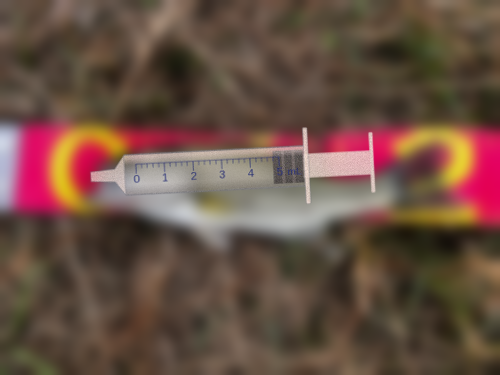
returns value=4.8 unit=mL
